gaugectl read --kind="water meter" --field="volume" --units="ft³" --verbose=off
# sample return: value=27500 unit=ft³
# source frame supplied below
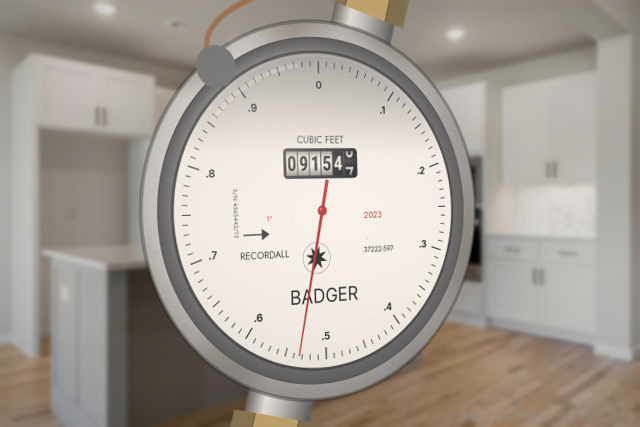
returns value=91546.53 unit=ft³
